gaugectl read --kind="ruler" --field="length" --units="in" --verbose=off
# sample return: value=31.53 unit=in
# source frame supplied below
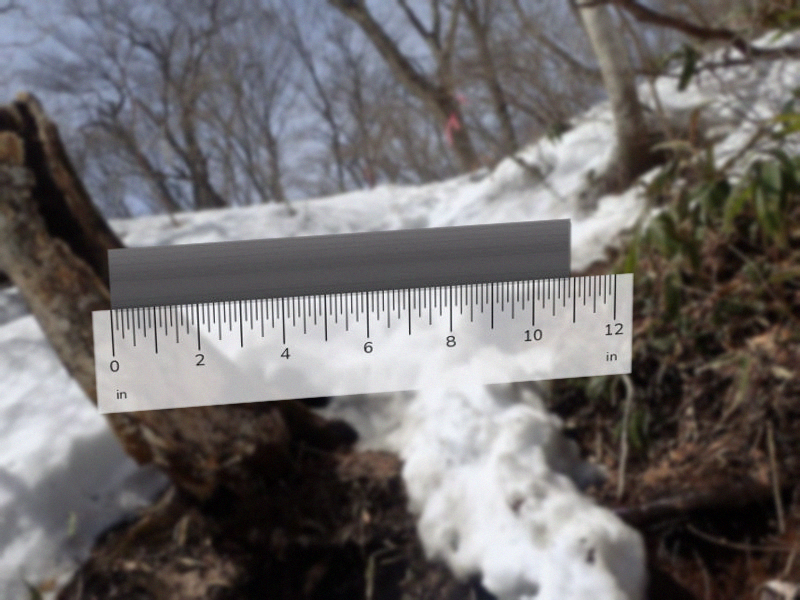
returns value=10.875 unit=in
